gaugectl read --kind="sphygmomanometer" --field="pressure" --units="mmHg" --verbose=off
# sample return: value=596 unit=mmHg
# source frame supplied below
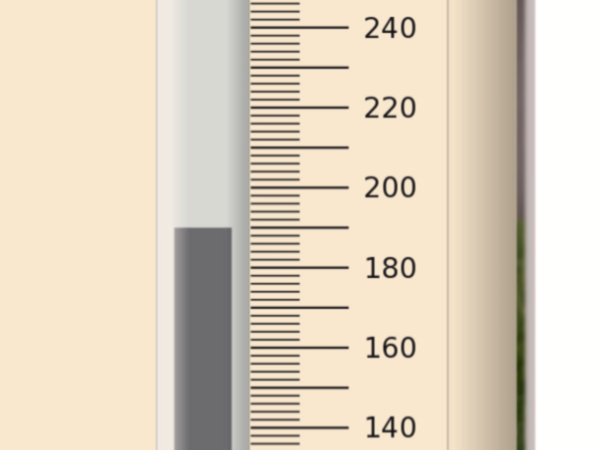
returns value=190 unit=mmHg
